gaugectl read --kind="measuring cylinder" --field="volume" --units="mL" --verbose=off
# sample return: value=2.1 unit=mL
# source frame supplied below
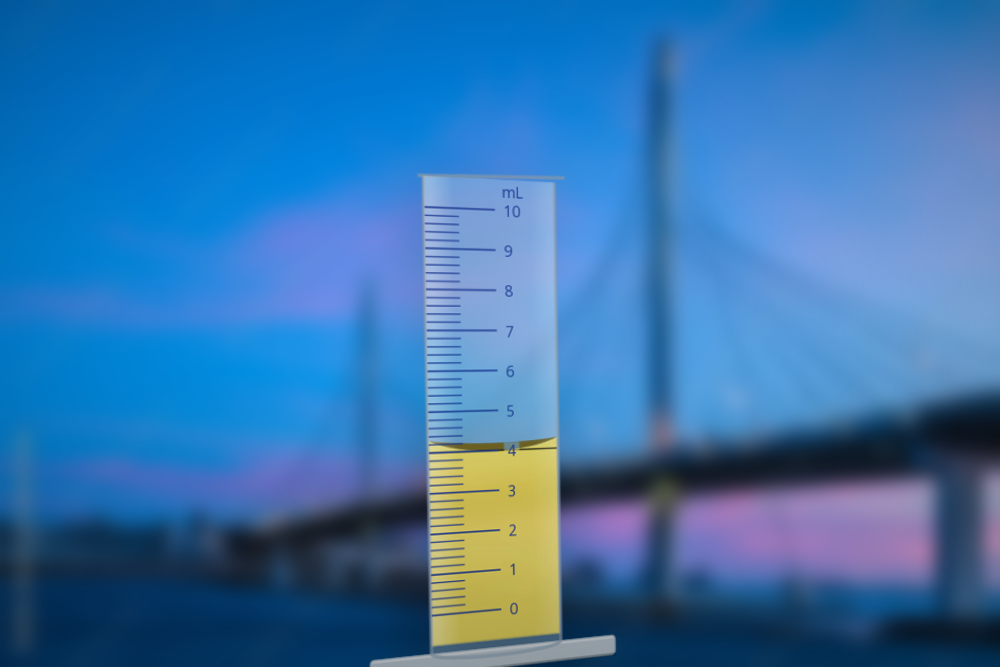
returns value=4 unit=mL
